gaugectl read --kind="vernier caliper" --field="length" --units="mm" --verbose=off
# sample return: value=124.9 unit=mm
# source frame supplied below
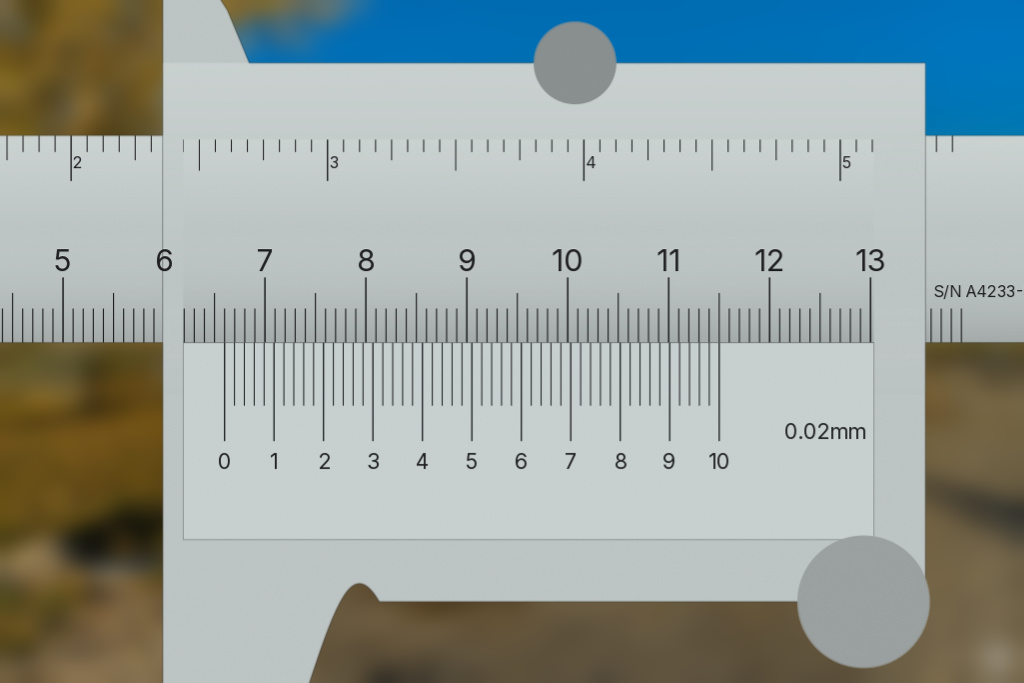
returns value=66.0 unit=mm
